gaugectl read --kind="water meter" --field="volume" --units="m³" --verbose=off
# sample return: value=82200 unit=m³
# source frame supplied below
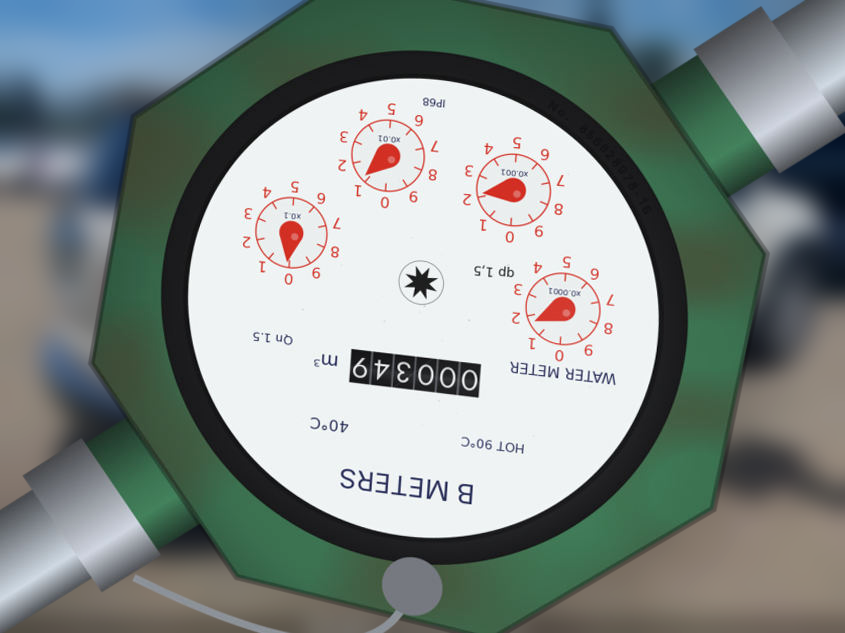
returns value=349.0121 unit=m³
